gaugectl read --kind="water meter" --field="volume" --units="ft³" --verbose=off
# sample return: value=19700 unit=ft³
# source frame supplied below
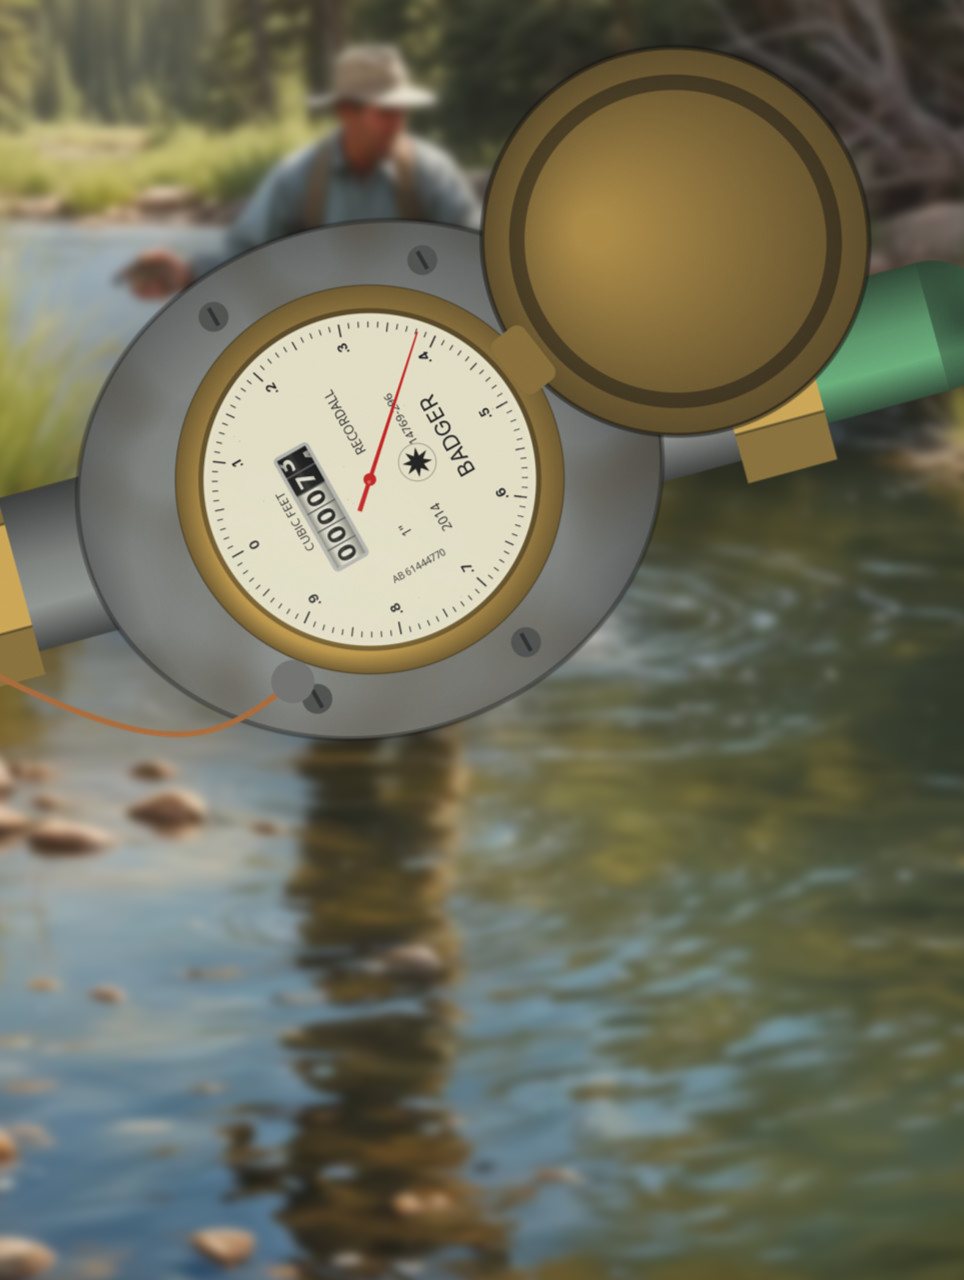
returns value=73.38 unit=ft³
